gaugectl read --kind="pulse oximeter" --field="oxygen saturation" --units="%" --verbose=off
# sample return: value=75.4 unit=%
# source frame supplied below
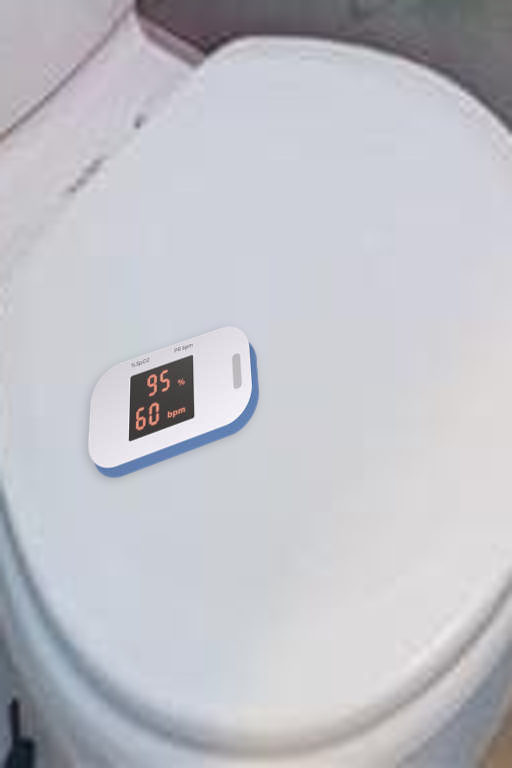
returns value=95 unit=%
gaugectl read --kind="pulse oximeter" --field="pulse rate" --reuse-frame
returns value=60 unit=bpm
